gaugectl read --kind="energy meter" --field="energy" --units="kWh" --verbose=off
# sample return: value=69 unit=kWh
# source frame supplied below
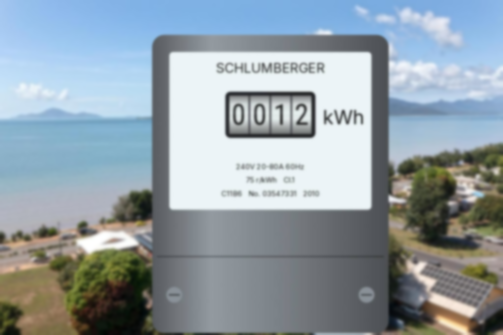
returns value=12 unit=kWh
